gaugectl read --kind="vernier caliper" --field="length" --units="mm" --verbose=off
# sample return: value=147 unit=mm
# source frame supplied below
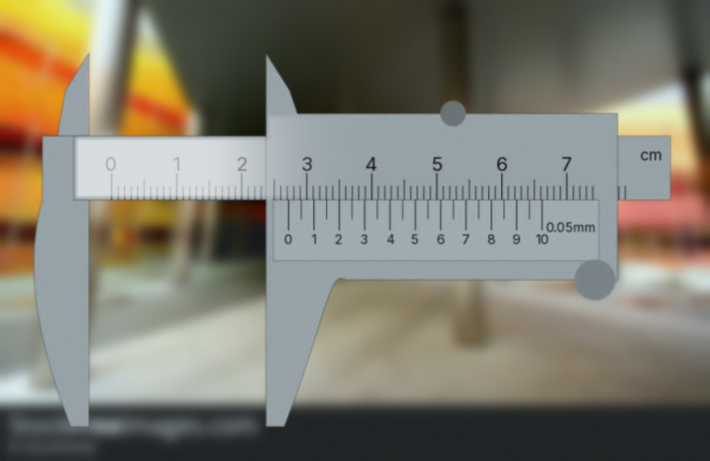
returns value=27.2 unit=mm
